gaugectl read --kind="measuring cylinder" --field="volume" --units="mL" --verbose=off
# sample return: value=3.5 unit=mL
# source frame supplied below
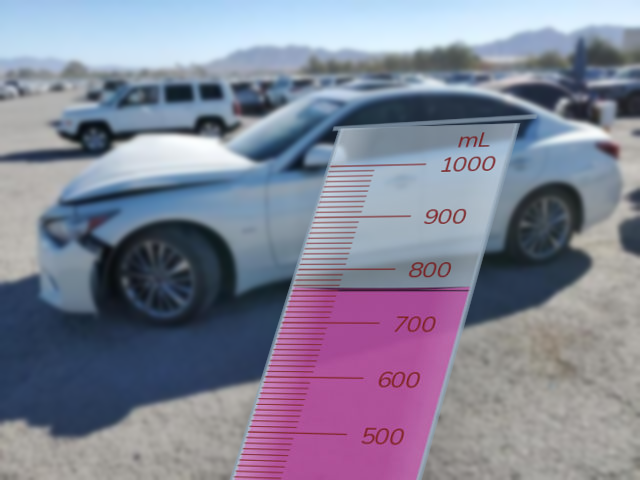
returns value=760 unit=mL
